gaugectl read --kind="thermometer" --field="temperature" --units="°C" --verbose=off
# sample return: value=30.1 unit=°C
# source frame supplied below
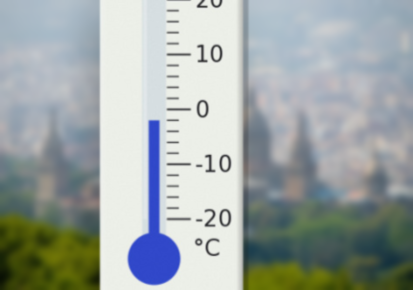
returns value=-2 unit=°C
